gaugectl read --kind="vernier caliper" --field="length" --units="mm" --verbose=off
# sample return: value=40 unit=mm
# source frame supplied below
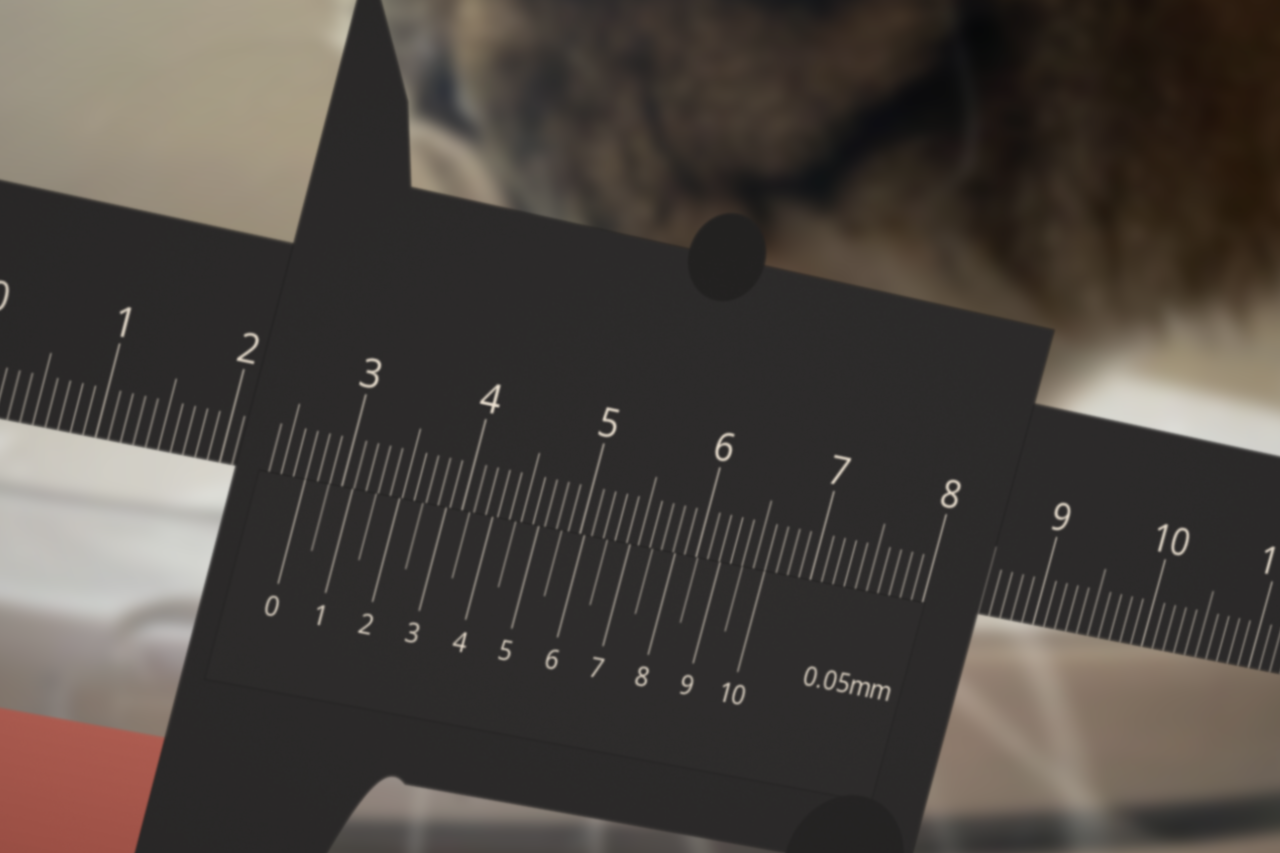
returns value=27.0 unit=mm
